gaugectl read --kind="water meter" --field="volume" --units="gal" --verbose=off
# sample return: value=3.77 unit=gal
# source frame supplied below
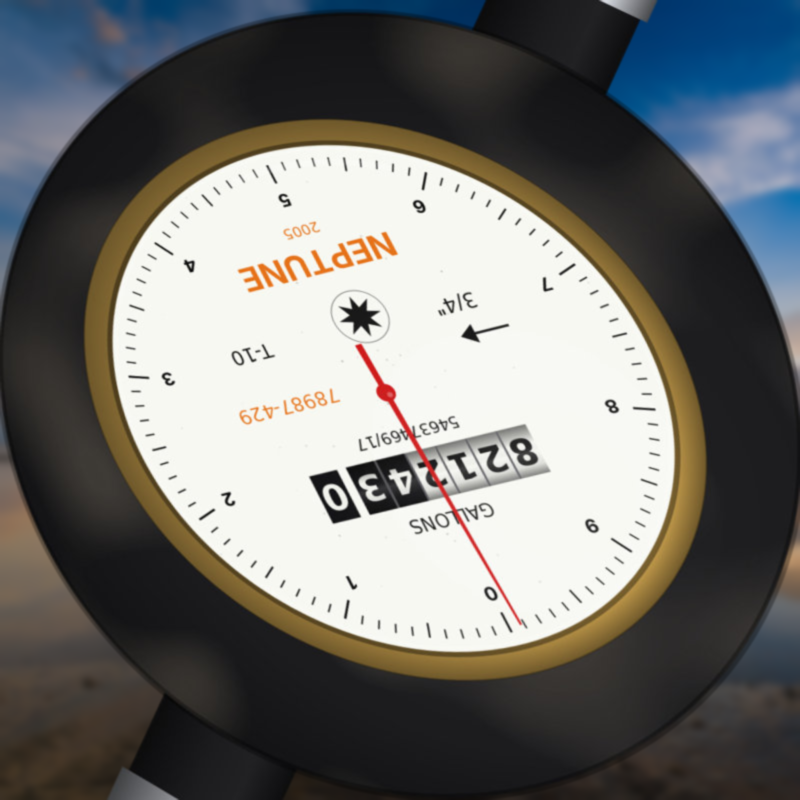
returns value=8212429.9 unit=gal
